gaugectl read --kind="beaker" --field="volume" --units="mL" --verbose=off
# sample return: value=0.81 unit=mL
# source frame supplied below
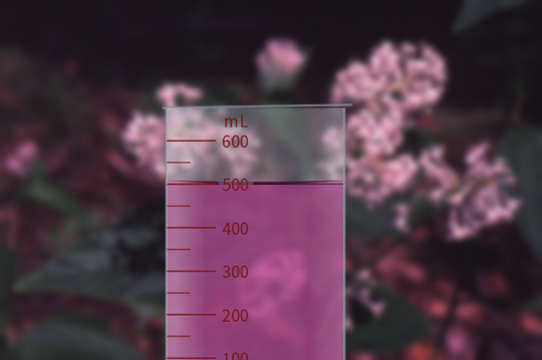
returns value=500 unit=mL
